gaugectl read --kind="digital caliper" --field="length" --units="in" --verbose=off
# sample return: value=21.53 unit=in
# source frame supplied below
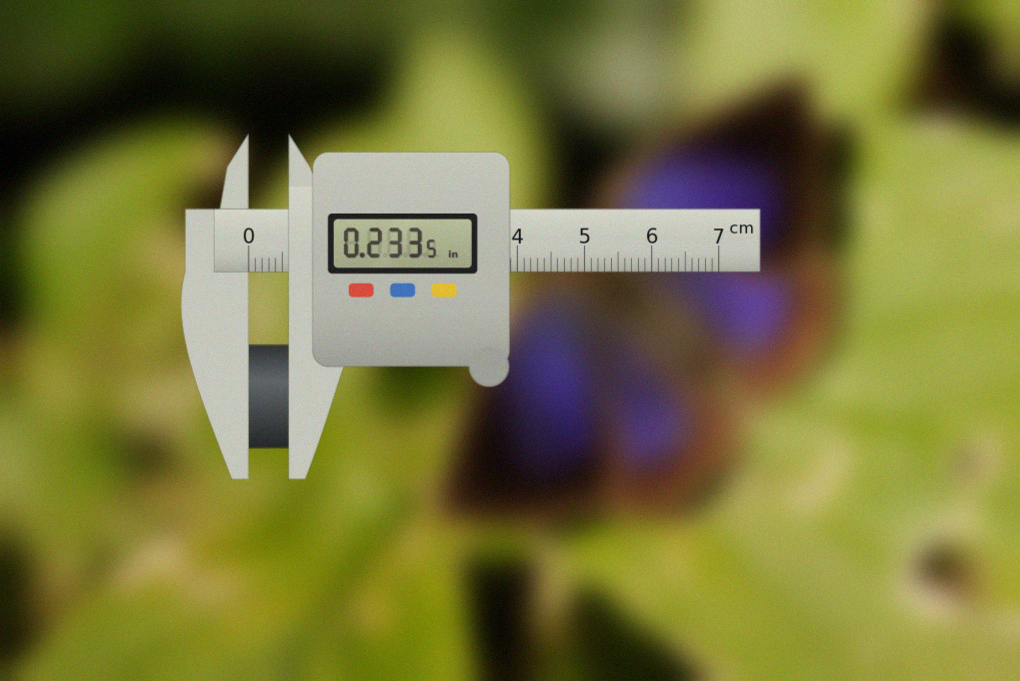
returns value=0.2335 unit=in
